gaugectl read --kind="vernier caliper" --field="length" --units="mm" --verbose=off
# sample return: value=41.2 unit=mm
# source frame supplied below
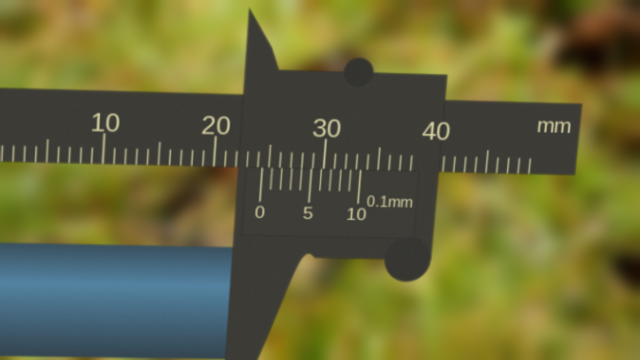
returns value=24.4 unit=mm
